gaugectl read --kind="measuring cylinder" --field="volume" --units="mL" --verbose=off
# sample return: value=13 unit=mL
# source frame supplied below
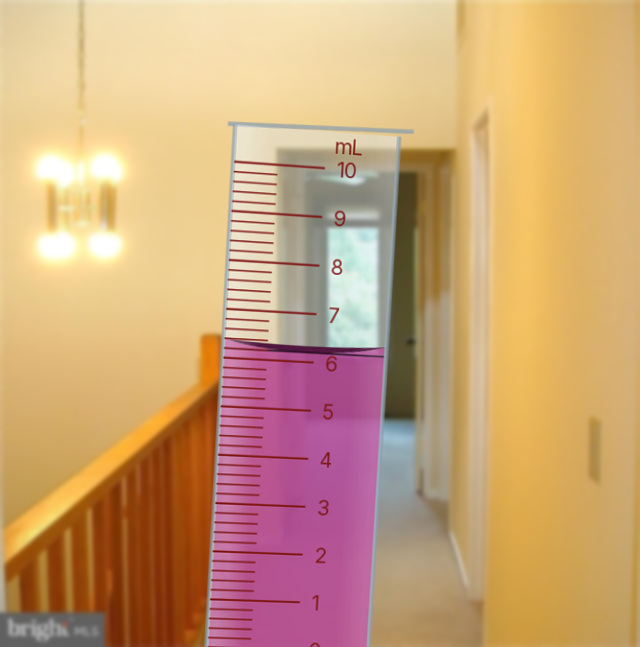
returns value=6.2 unit=mL
